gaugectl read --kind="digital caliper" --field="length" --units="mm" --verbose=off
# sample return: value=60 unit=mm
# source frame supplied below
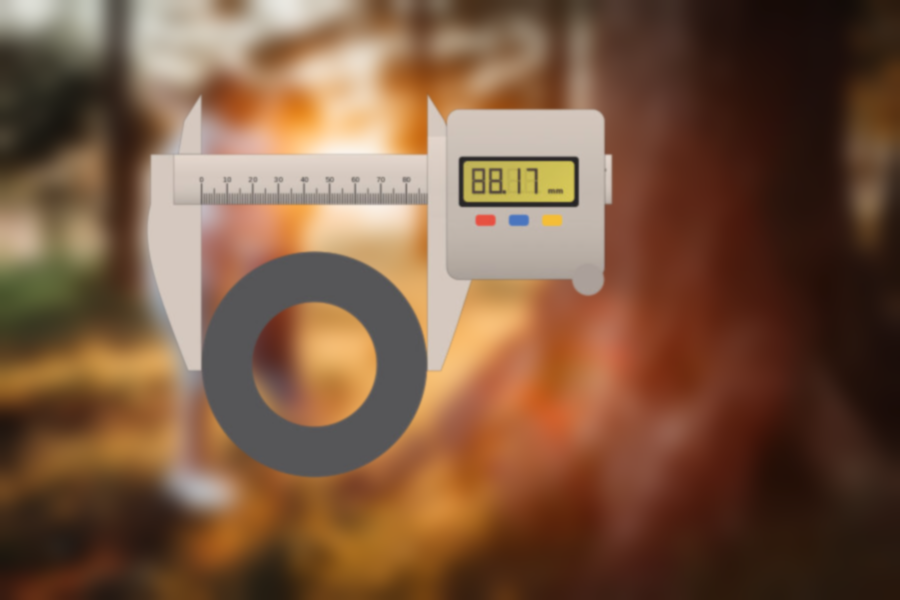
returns value=88.17 unit=mm
